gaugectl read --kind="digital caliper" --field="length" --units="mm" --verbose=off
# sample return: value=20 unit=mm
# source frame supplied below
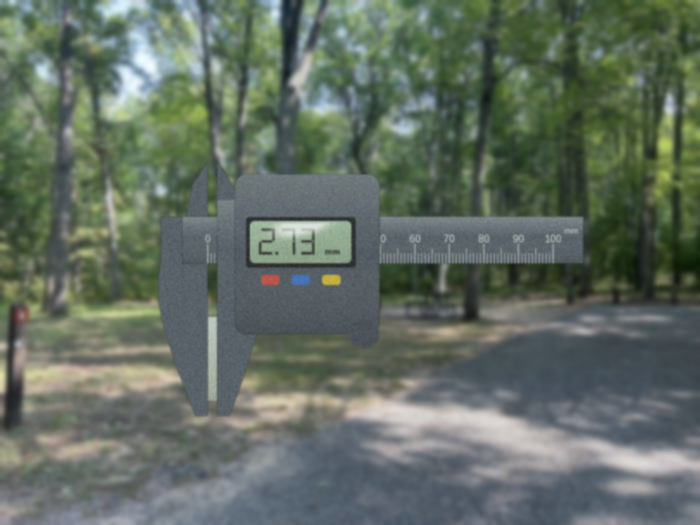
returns value=2.73 unit=mm
